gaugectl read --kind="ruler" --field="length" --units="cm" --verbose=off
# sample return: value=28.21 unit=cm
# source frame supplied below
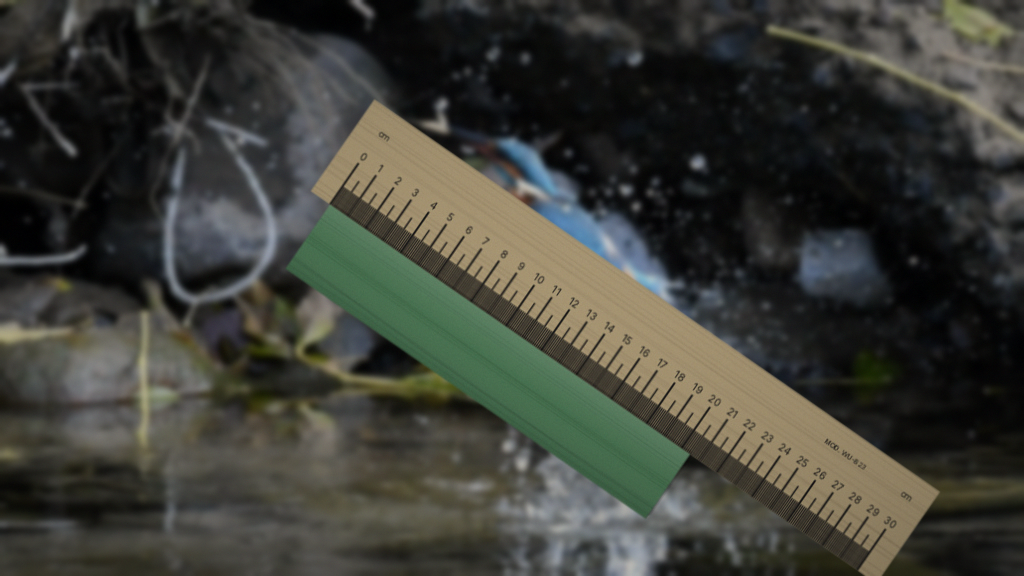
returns value=20.5 unit=cm
